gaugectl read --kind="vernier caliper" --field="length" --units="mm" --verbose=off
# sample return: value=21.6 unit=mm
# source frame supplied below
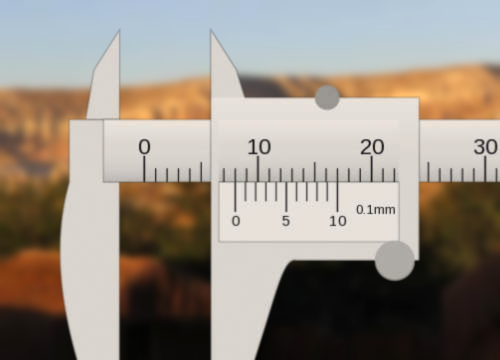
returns value=8.0 unit=mm
